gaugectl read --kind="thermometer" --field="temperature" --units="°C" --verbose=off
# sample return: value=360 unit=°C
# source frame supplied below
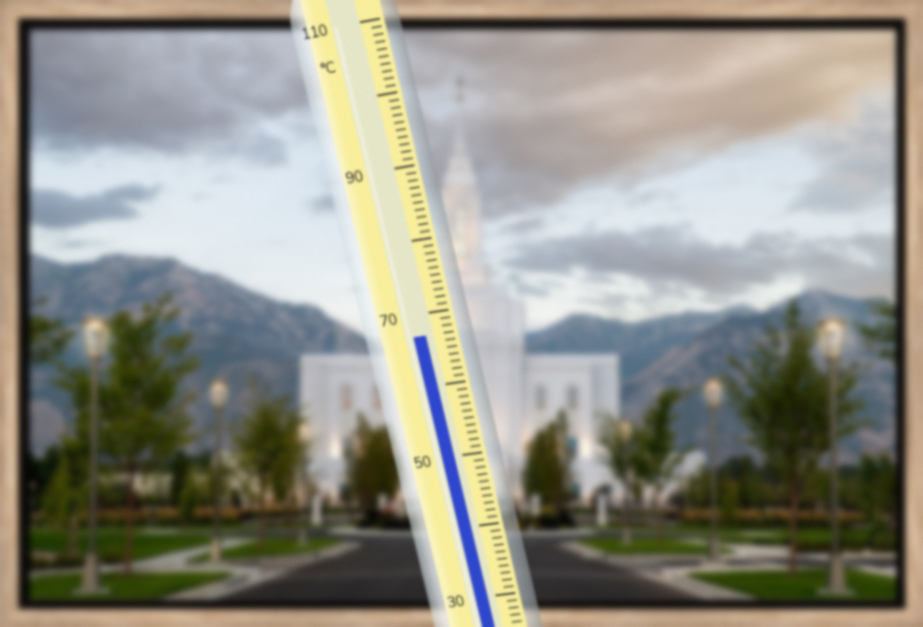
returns value=67 unit=°C
